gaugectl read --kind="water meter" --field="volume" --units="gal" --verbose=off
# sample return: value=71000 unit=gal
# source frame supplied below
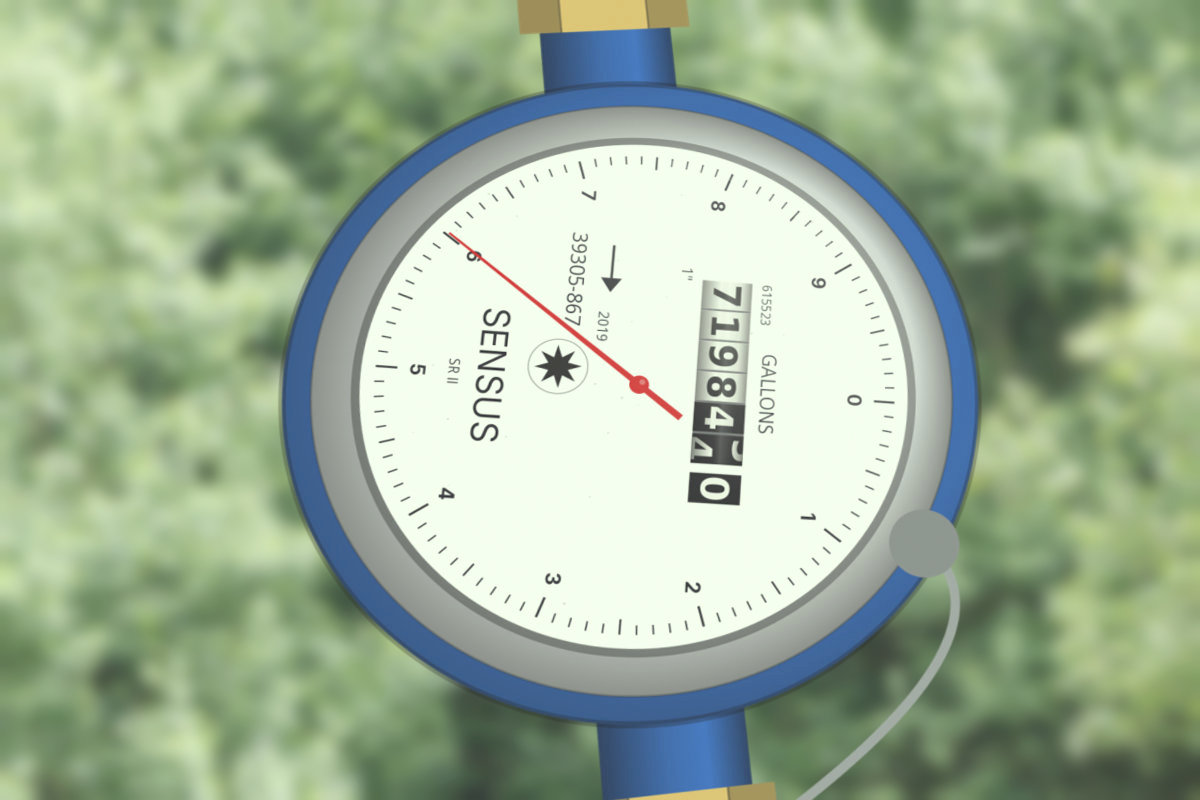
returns value=7198436.0 unit=gal
